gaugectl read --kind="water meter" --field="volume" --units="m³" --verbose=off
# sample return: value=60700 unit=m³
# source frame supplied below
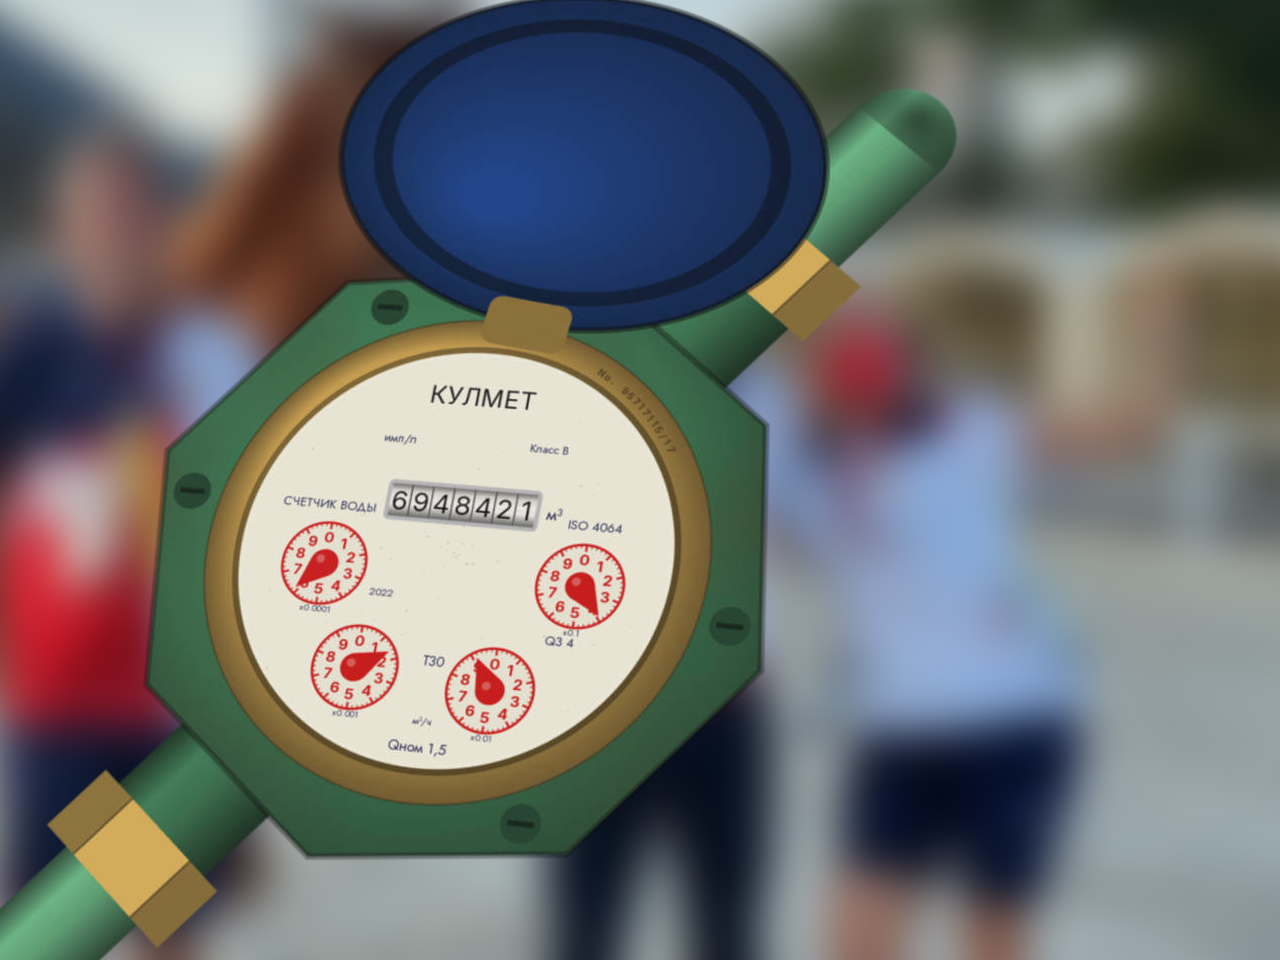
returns value=6948421.3916 unit=m³
